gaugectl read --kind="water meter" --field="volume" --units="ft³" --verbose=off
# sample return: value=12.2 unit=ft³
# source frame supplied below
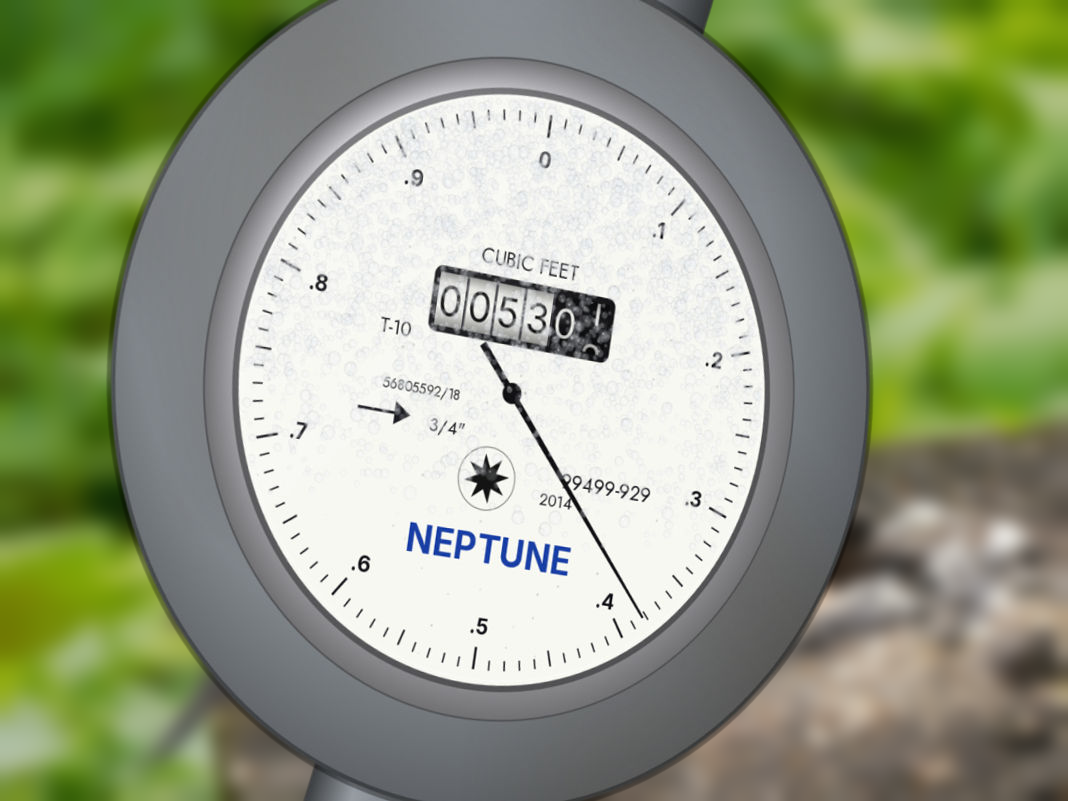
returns value=5301.38 unit=ft³
